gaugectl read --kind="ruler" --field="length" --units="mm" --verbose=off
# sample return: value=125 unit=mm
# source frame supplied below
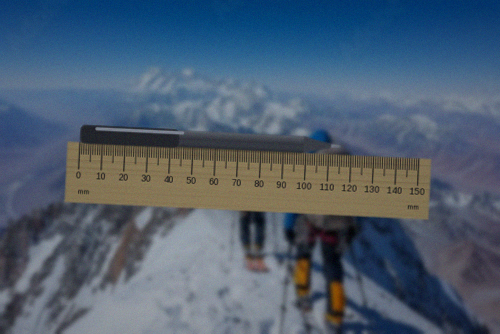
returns value=115 unit=mm
